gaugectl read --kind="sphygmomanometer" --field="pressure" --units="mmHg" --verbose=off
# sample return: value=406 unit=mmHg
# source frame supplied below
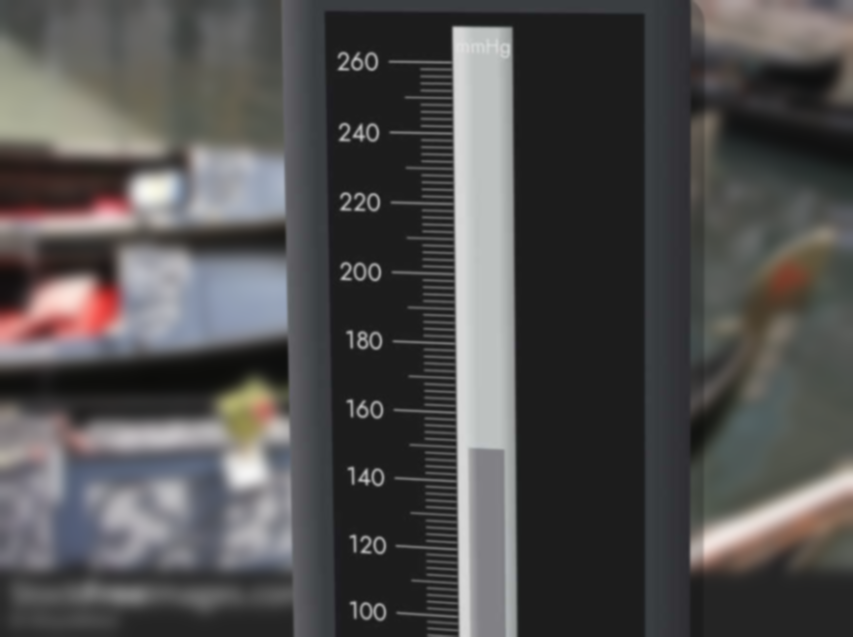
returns value=150 unit=mmHg
